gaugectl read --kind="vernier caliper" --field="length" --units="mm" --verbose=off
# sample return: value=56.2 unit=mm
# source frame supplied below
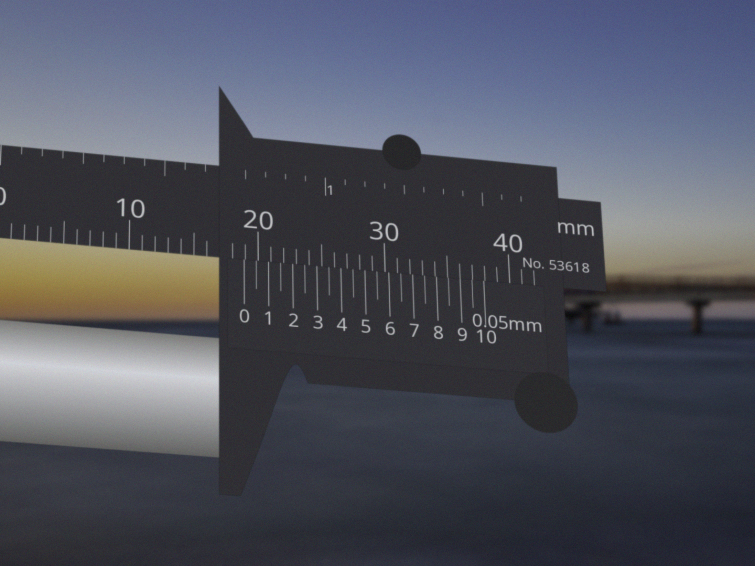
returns value=18.9 unit=mm
